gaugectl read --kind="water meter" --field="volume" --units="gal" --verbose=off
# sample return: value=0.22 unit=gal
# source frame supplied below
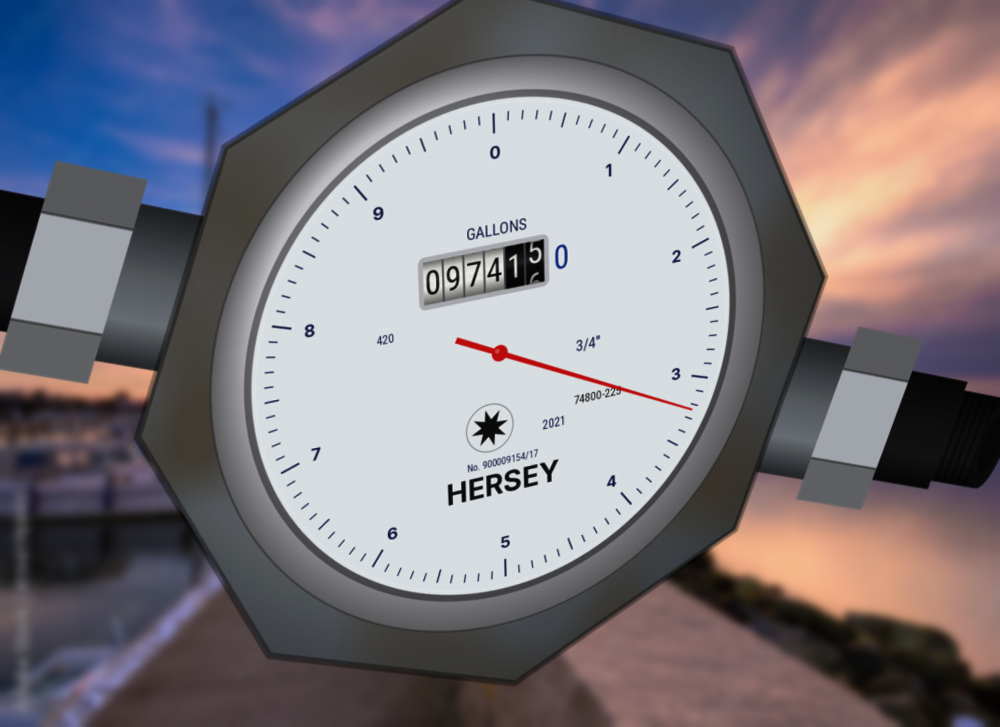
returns value=974153.2 unit=gal
